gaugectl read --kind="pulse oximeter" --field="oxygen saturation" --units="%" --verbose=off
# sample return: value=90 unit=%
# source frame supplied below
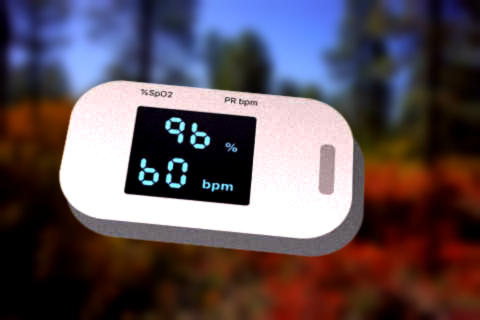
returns value=96 unit=%
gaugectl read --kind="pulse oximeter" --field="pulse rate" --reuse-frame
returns value=60 unit=bpm
